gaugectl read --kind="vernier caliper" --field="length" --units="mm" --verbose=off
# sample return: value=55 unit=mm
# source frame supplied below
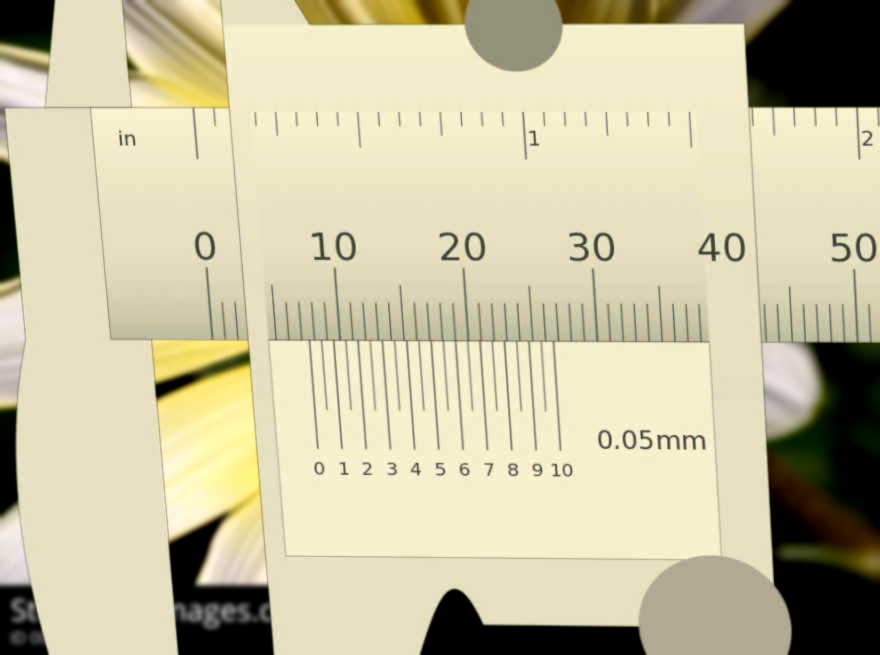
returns value=7.6 unit=mm
